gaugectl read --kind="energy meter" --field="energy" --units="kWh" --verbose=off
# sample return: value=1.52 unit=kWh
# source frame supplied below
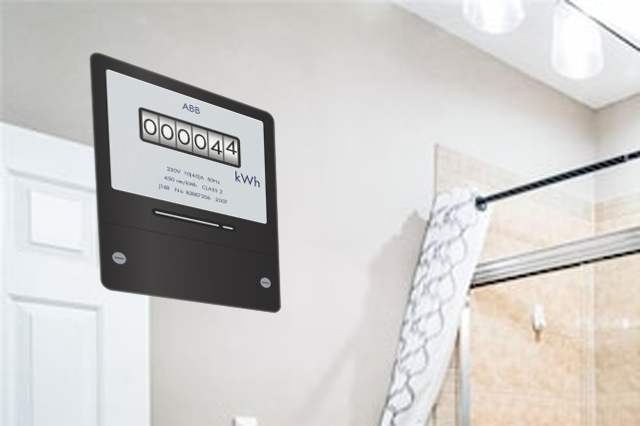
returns value=44 unit=kWh
